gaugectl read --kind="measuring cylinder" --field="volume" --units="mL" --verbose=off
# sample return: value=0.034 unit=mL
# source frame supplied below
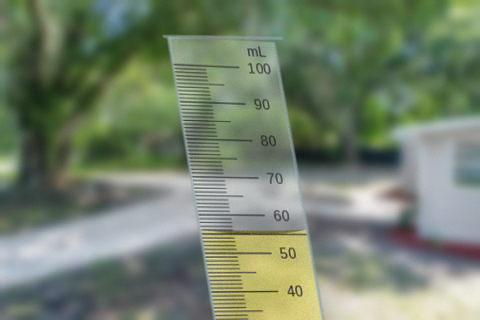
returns value=55 unit=mL
